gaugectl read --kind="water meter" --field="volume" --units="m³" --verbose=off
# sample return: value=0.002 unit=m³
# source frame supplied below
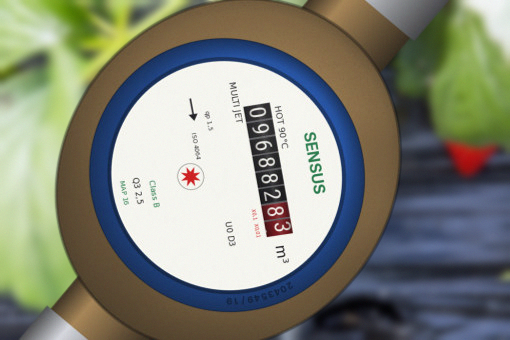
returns value=96882.83 unit=m³
